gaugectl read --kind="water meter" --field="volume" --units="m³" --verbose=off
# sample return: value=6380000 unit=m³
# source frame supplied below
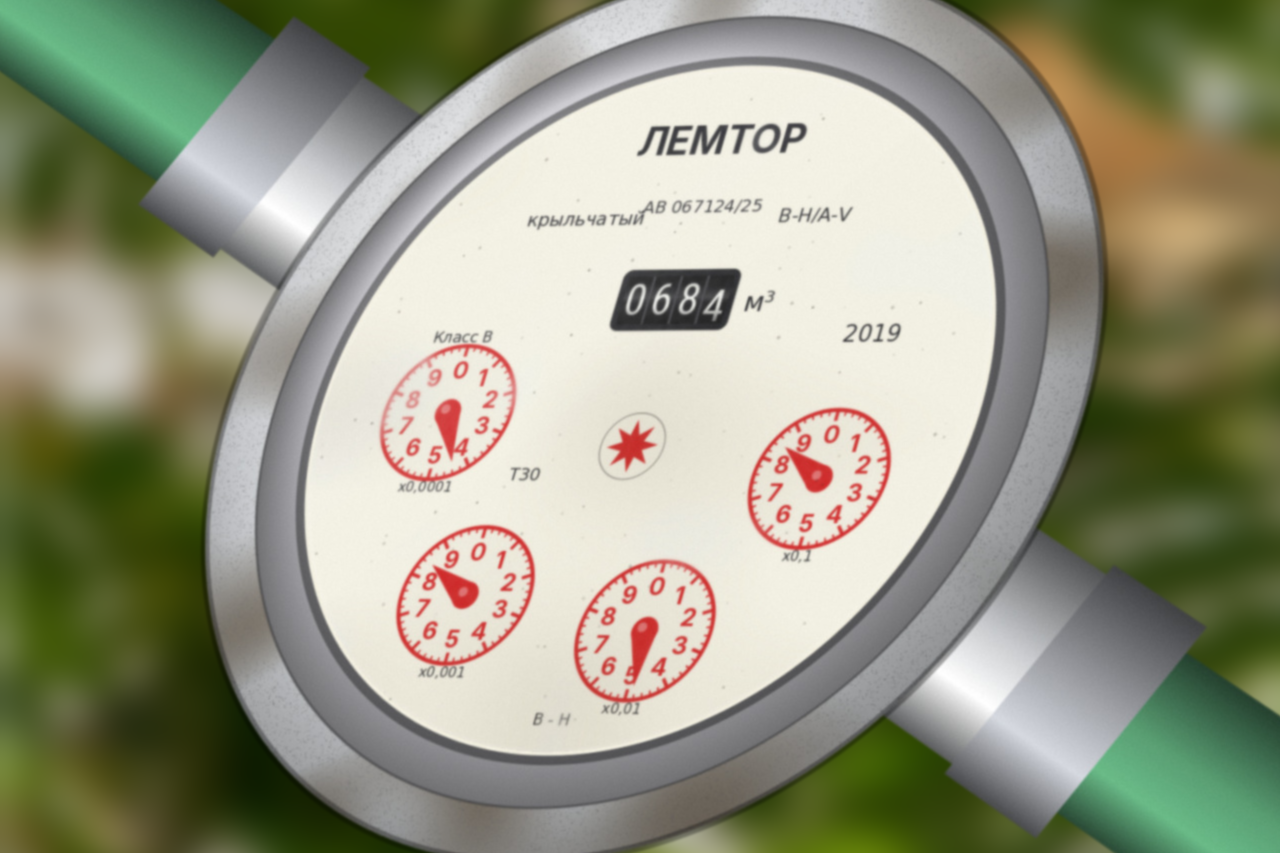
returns value=683.8484 unit=m³
